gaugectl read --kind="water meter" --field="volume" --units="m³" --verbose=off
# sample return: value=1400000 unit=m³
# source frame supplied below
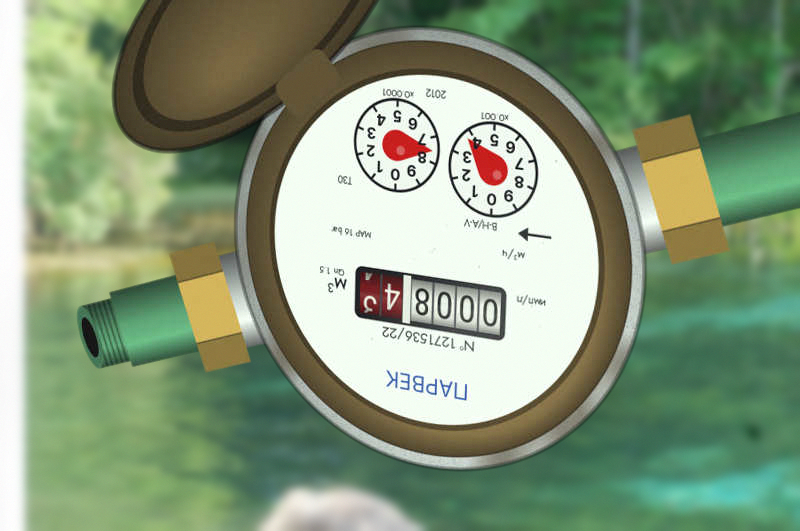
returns value=8.4337 unit=m³
